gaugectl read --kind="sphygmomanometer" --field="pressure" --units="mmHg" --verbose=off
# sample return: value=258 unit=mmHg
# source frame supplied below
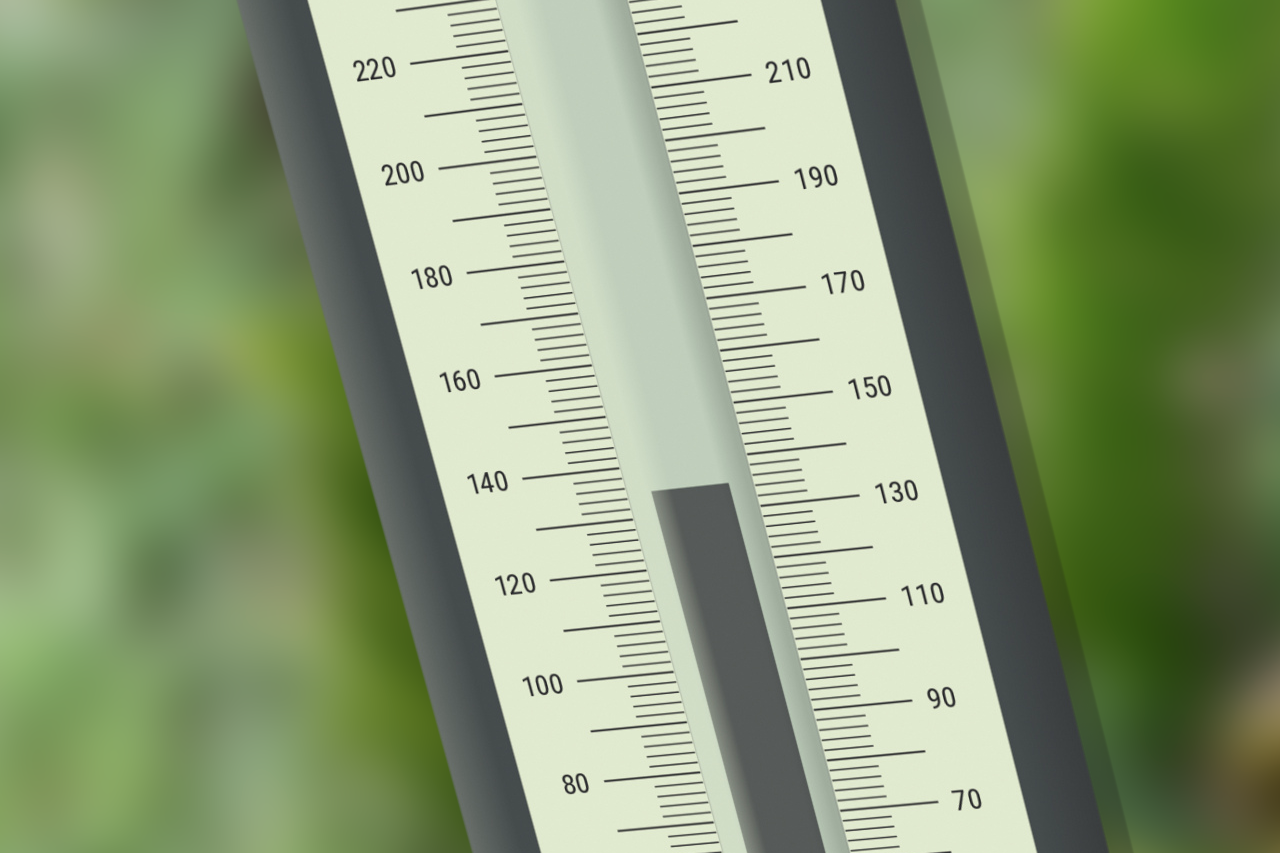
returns value=135 unit=mmHg
